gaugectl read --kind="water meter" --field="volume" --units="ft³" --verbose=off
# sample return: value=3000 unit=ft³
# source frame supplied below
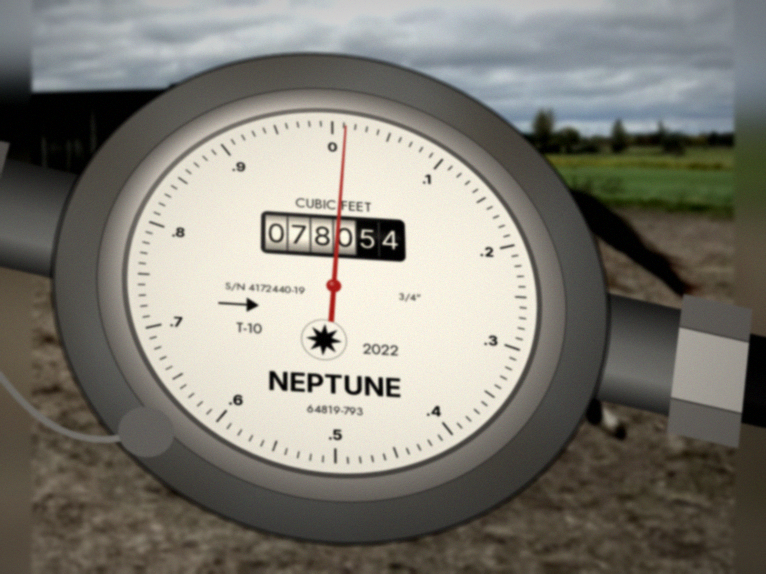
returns value=78054.01 unit=ft³
